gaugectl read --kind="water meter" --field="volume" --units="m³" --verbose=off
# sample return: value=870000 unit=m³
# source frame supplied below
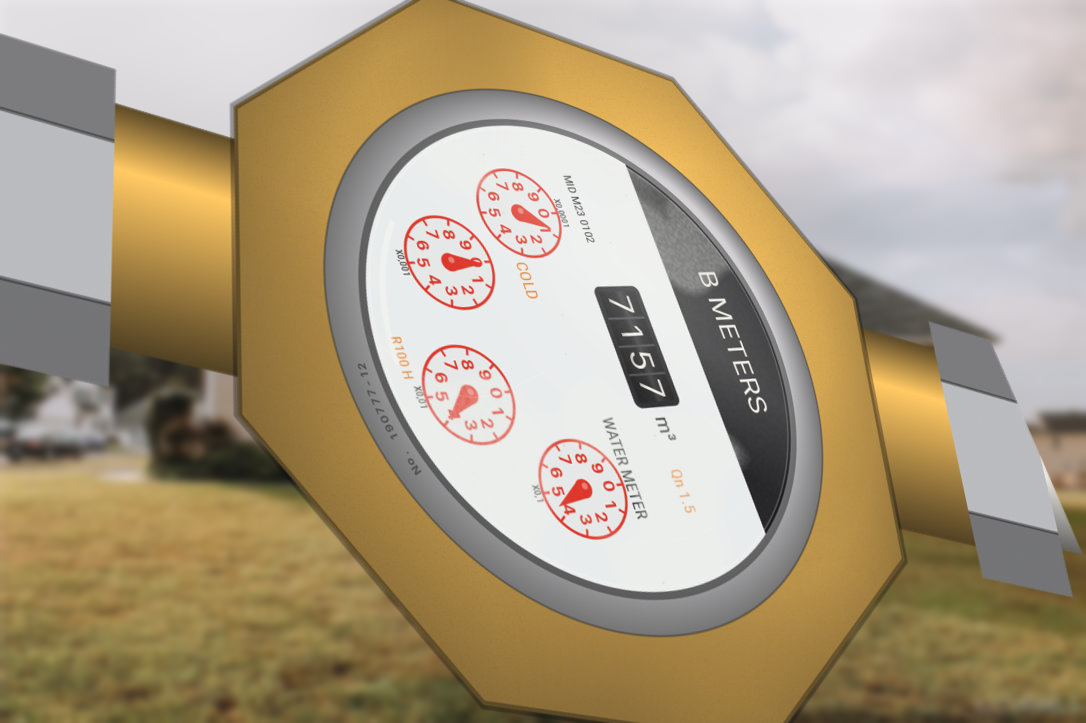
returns value=7157.4400 unit=m³
